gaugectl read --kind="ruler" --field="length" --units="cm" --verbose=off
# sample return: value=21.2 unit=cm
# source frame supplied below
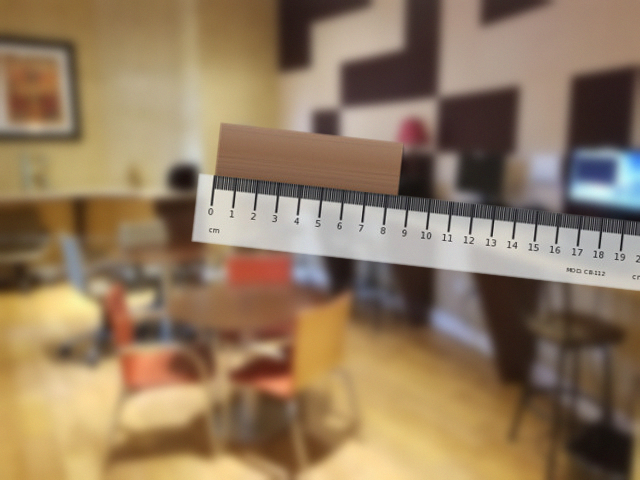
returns value=8.5 unit=cm
